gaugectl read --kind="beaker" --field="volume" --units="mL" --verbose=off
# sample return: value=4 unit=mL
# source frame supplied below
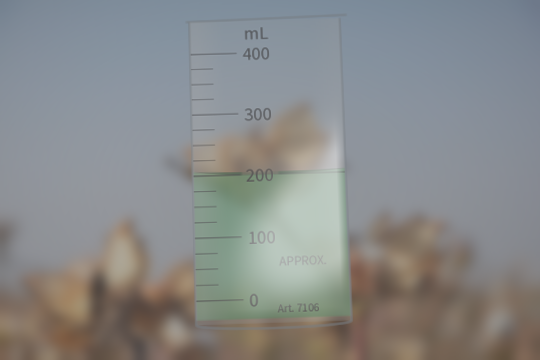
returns value=200 unit=mL
